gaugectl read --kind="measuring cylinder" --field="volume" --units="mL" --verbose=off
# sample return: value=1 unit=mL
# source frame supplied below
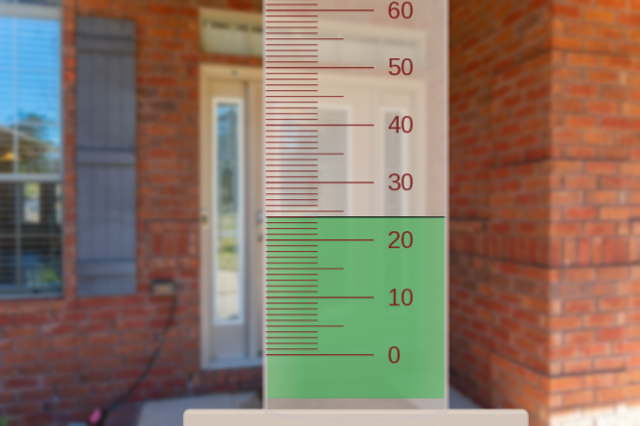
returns value=24 unit=mL
